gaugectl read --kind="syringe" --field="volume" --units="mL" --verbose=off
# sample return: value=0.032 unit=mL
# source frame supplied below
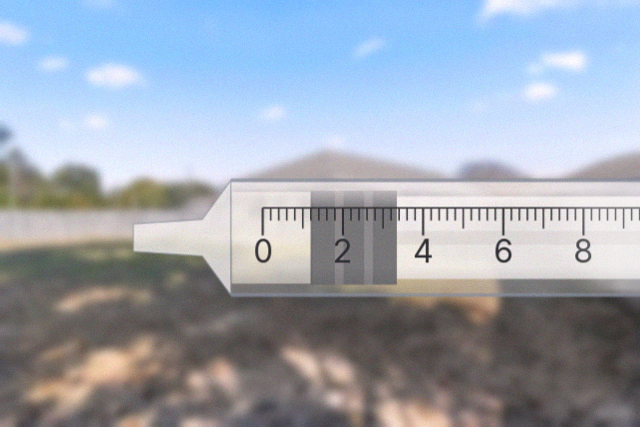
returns value=1.2 unit=mL
